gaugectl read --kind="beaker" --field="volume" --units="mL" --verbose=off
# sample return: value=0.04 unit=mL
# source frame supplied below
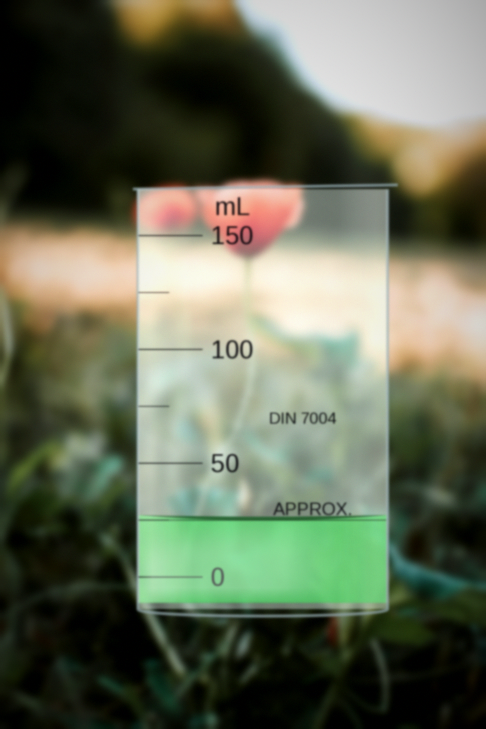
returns value=25 unit=mL
